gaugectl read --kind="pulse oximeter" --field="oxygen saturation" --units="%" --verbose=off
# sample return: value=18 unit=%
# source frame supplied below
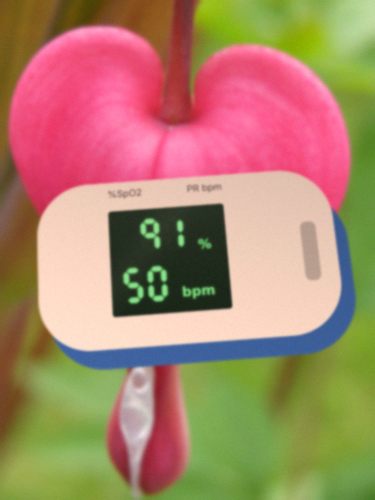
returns value=91 unit=%
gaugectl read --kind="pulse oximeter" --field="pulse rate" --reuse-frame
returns value=50 unit=bpm
